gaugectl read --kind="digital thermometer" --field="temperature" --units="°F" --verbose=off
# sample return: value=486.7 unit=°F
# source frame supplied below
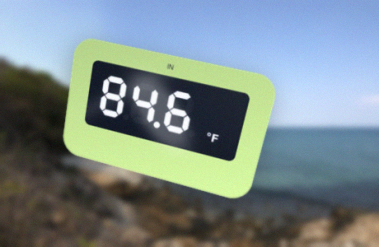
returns value=84.6 unit=°F
